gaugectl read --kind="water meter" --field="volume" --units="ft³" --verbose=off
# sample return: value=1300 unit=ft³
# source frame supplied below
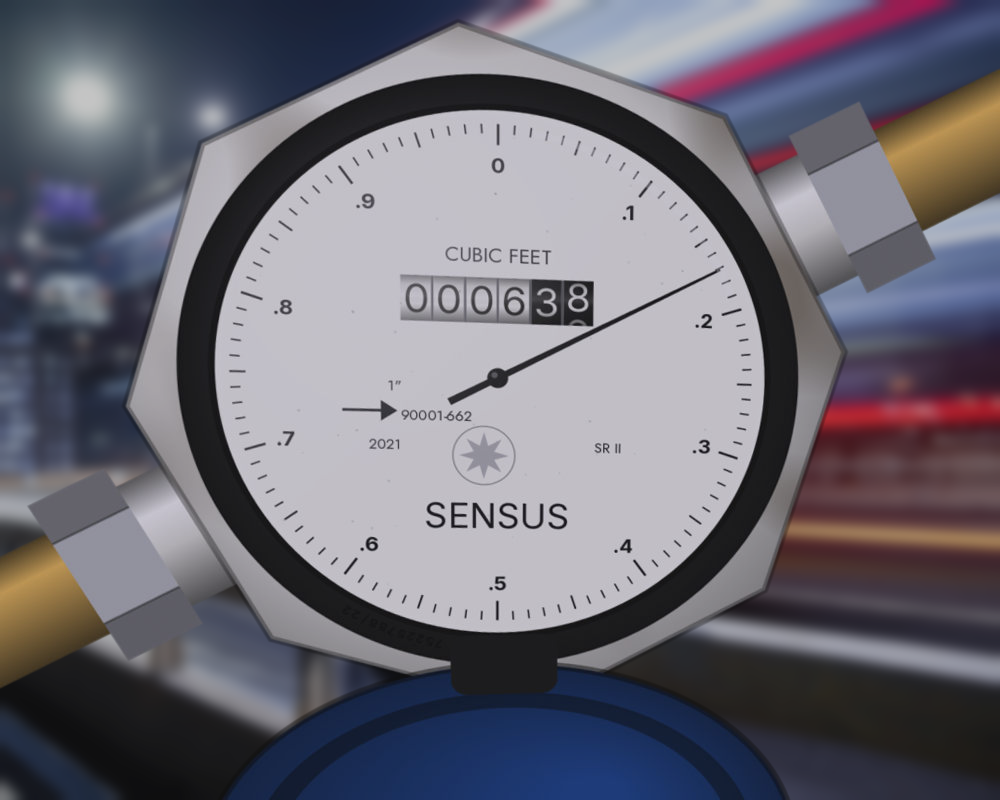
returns value=638.17 unit=ft³
